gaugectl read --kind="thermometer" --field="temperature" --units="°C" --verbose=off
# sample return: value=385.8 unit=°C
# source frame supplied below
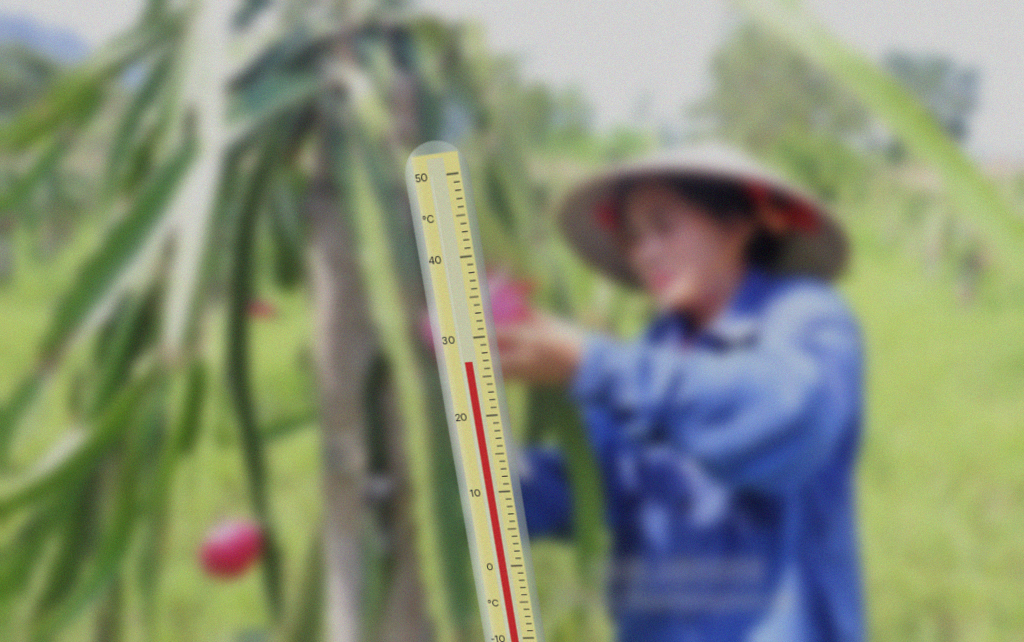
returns value=27 unit=°C
